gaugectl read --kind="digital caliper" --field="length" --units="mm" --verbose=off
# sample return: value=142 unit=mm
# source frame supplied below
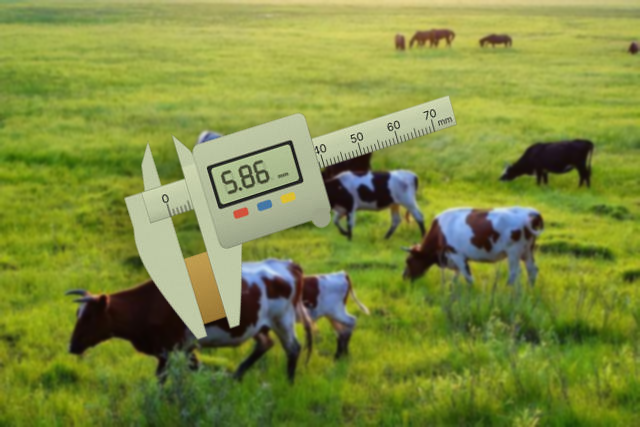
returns value=5.86 unit=mm
